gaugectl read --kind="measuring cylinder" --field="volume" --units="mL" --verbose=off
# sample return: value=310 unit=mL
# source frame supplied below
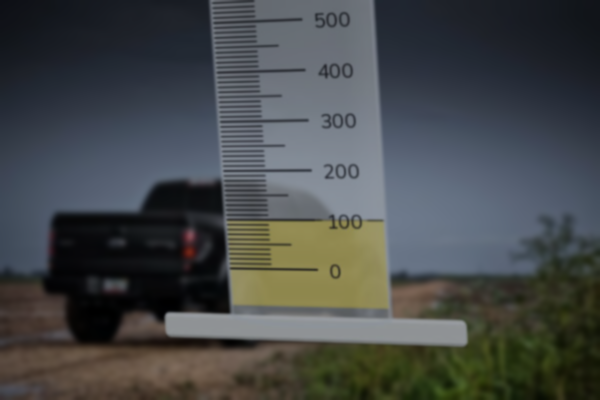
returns value=100 unit=mL
